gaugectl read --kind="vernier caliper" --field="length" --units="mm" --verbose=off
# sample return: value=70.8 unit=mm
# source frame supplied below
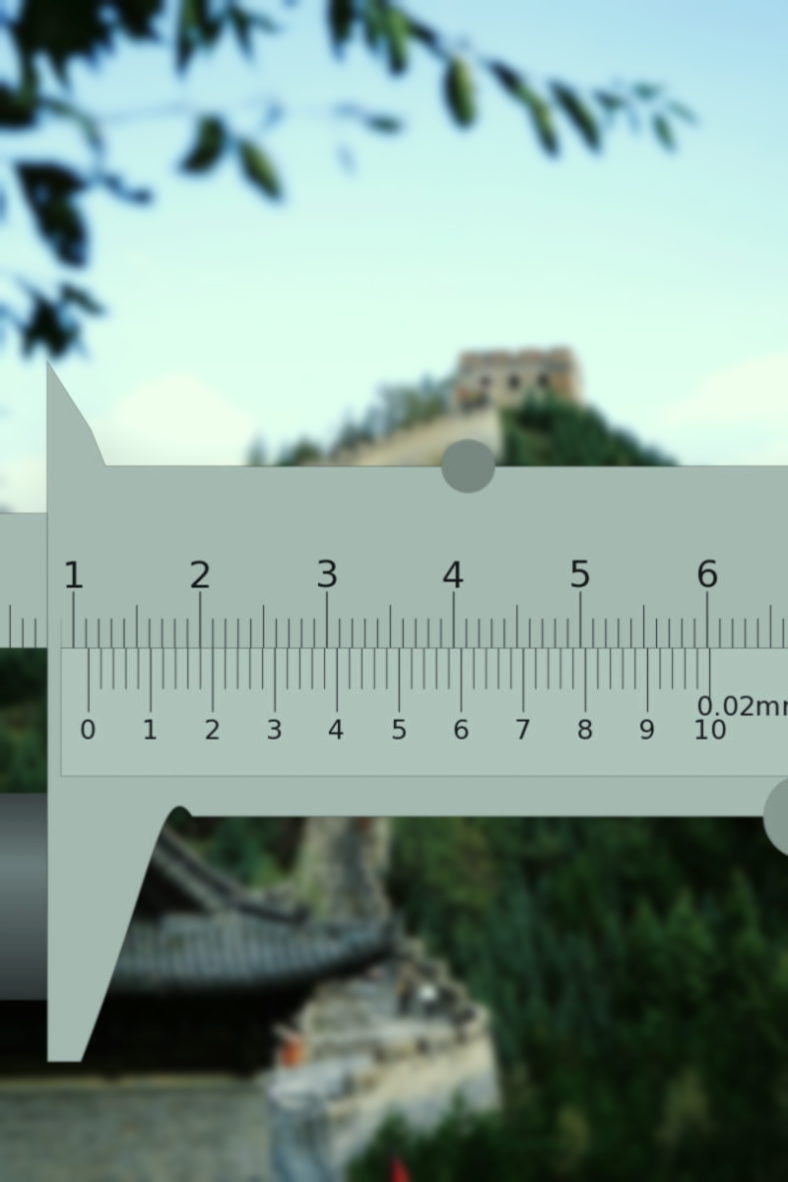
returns value=11.2 unit=mm
